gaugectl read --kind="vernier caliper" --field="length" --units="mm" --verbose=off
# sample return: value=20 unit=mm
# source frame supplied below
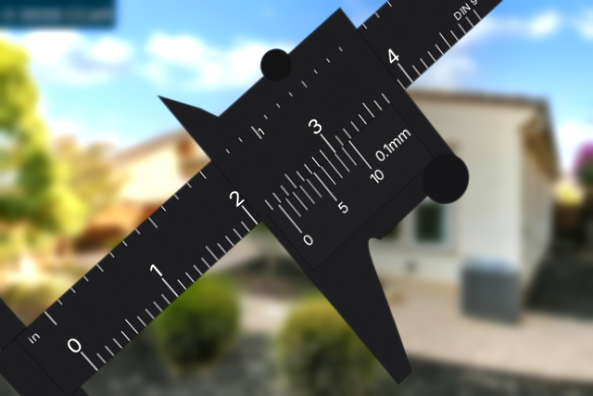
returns value=22.7 unit=mm
